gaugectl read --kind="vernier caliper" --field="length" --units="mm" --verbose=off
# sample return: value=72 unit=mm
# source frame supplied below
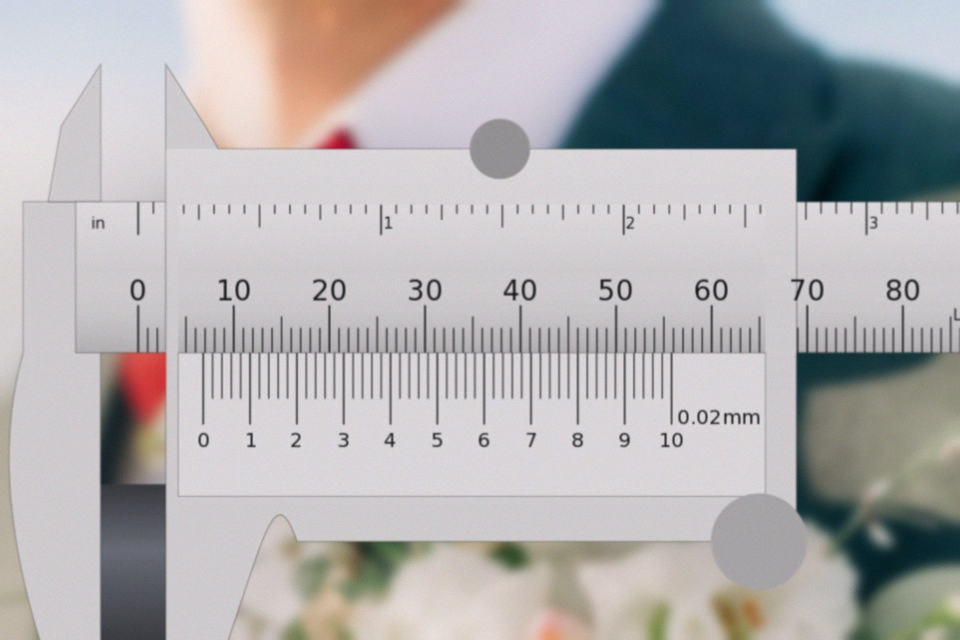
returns value=6.8 unit=mm
